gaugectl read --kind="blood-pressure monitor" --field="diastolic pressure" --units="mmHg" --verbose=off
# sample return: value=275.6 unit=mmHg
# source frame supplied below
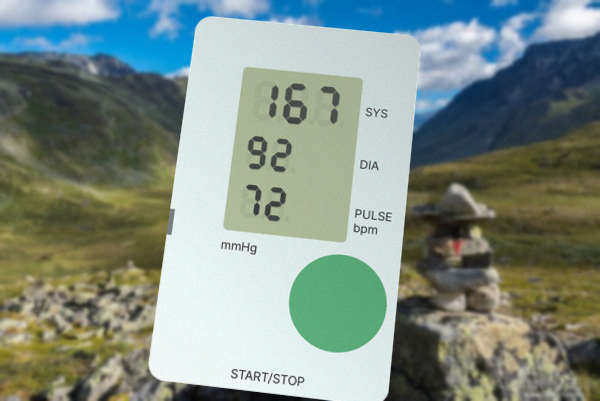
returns value=92 unit=mmHg
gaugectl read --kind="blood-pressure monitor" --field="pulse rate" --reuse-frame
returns value=72 unit=bpm
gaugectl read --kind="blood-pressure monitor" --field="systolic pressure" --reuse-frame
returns value=167 unit=mmHg
